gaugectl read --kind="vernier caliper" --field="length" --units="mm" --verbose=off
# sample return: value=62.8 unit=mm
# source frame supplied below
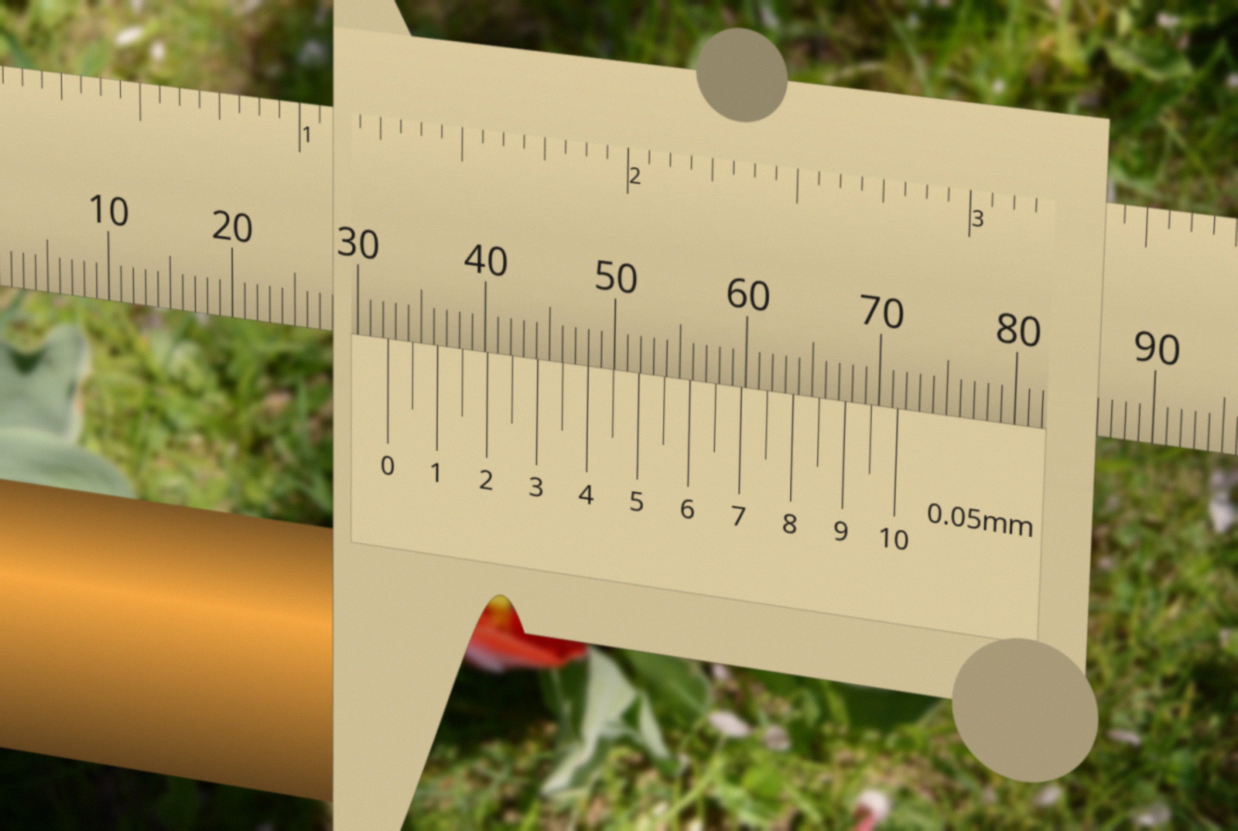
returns value=32.4 unit=mm
